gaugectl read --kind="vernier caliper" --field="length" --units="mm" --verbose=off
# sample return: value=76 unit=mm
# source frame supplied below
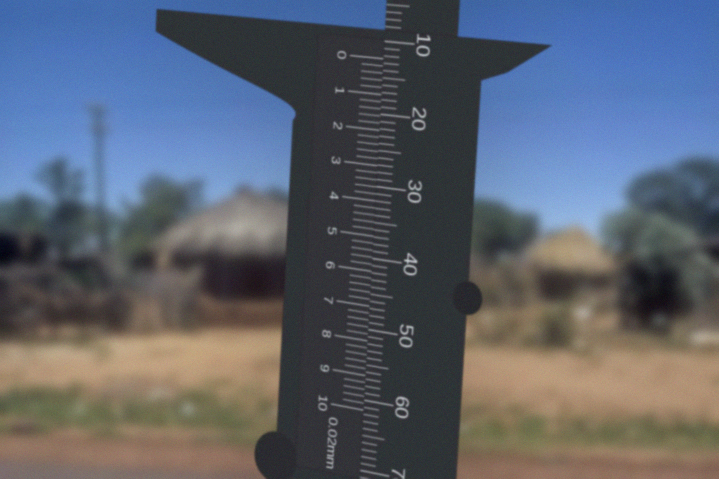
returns value=12.4 unit=mm
